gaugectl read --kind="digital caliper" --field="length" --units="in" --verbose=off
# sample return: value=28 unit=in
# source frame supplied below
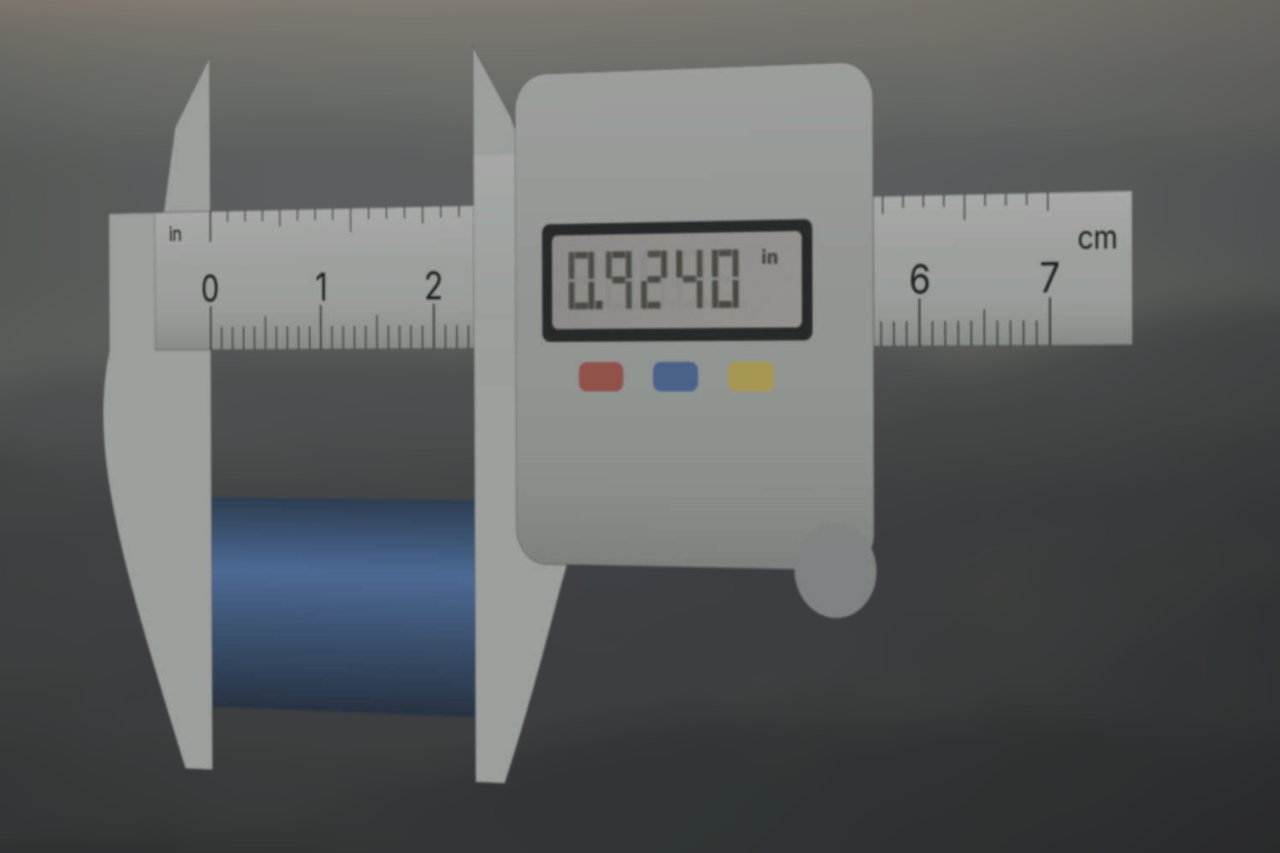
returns value=0.9240 unit=in
